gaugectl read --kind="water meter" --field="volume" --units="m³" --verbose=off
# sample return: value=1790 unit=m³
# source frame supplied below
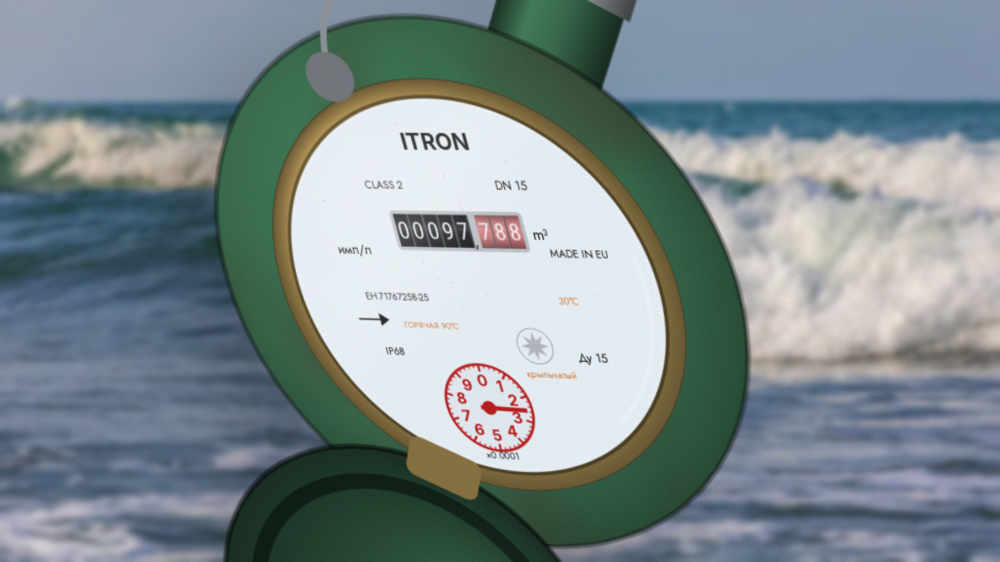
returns value=97.7882 unit=m³
